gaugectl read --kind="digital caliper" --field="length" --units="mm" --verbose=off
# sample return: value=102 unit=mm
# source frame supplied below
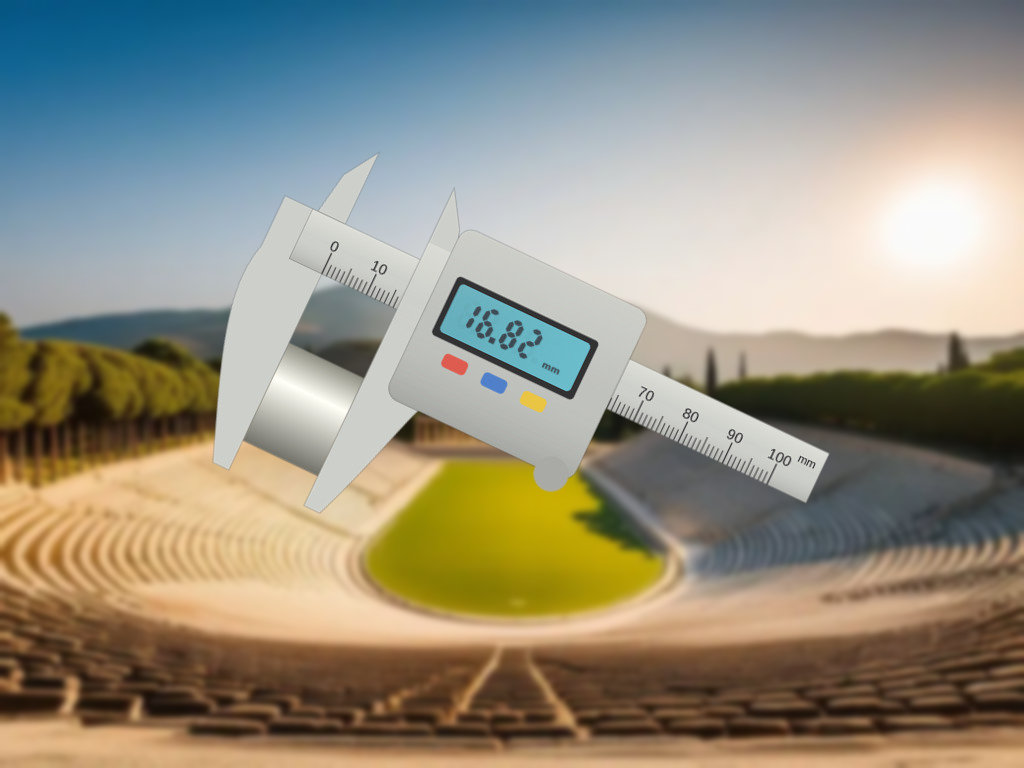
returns value=16.82 unit=mm
